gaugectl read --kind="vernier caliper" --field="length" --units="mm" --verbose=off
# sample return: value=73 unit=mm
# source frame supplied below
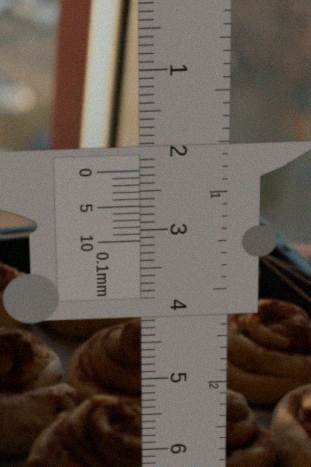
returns value=22.4 unit=mm
